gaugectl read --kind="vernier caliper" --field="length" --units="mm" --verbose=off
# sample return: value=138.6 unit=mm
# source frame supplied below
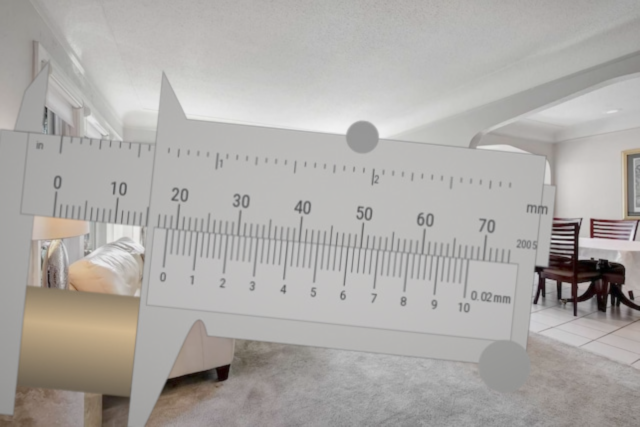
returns value=18.5 unit=mm
